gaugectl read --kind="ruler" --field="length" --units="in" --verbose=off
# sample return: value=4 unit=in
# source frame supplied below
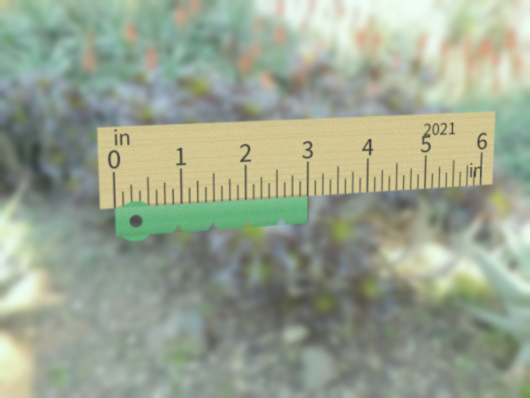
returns value=3 unit=in
